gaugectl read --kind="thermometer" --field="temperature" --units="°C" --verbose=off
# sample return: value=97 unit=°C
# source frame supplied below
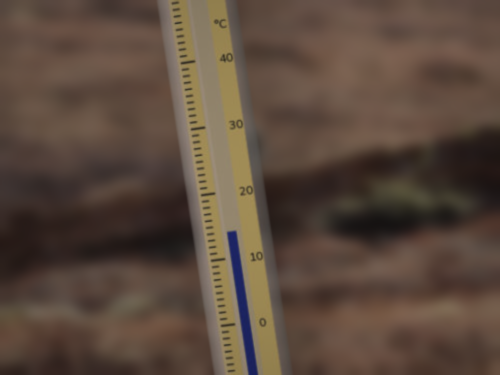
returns value=14 unit=°C
